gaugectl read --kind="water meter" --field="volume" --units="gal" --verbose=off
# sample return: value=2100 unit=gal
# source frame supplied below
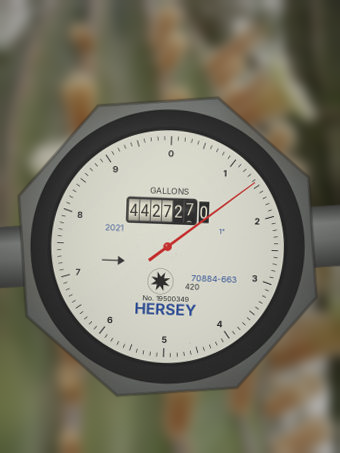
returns value=4427271.4 unit=gal
